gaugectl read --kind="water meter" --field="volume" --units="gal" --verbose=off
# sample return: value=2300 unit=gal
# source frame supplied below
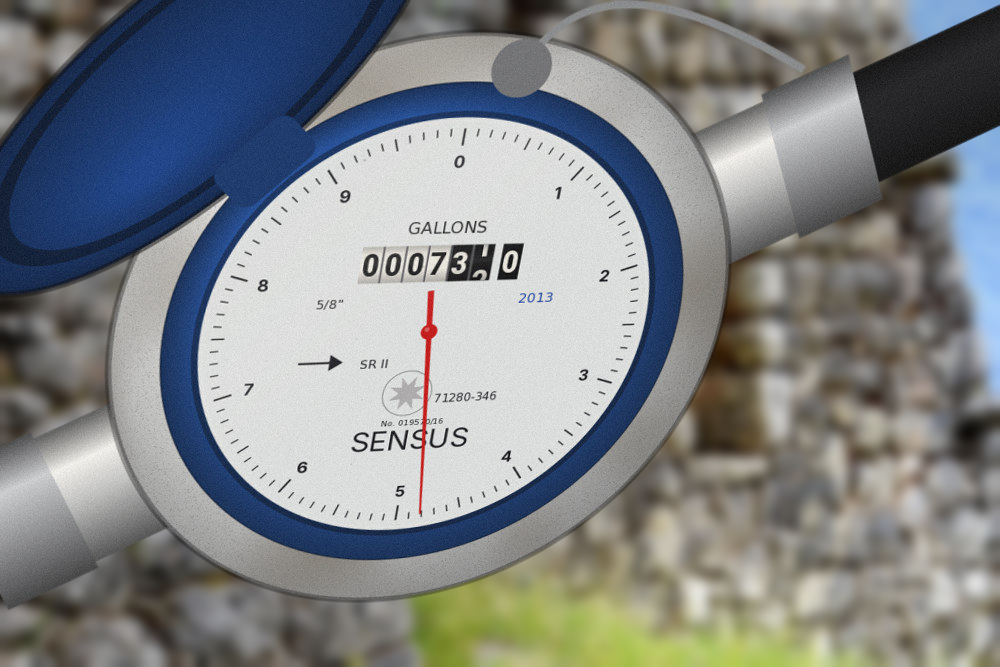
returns value=7314.8 unit=gal
